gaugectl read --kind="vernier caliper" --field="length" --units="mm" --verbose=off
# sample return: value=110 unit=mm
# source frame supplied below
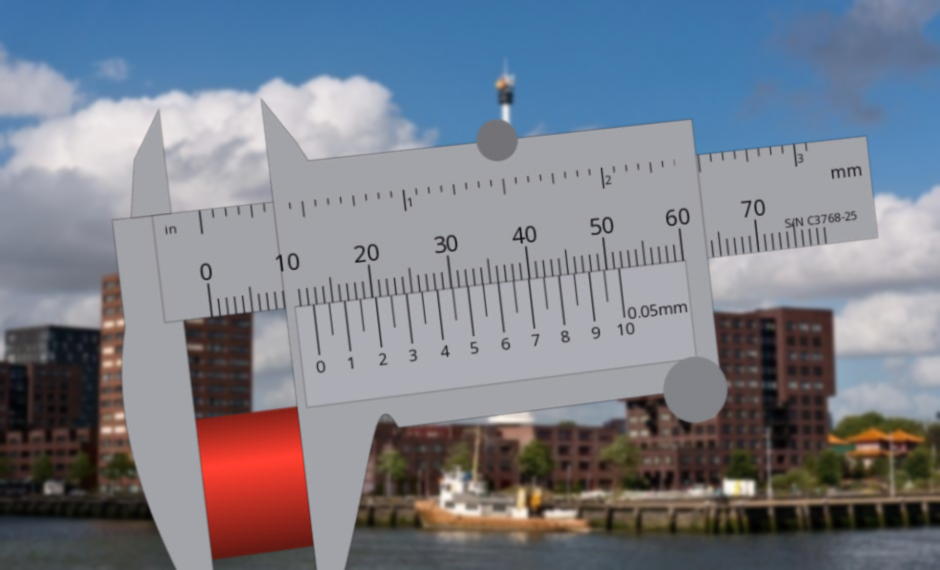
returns value=12.6 unit=mm
